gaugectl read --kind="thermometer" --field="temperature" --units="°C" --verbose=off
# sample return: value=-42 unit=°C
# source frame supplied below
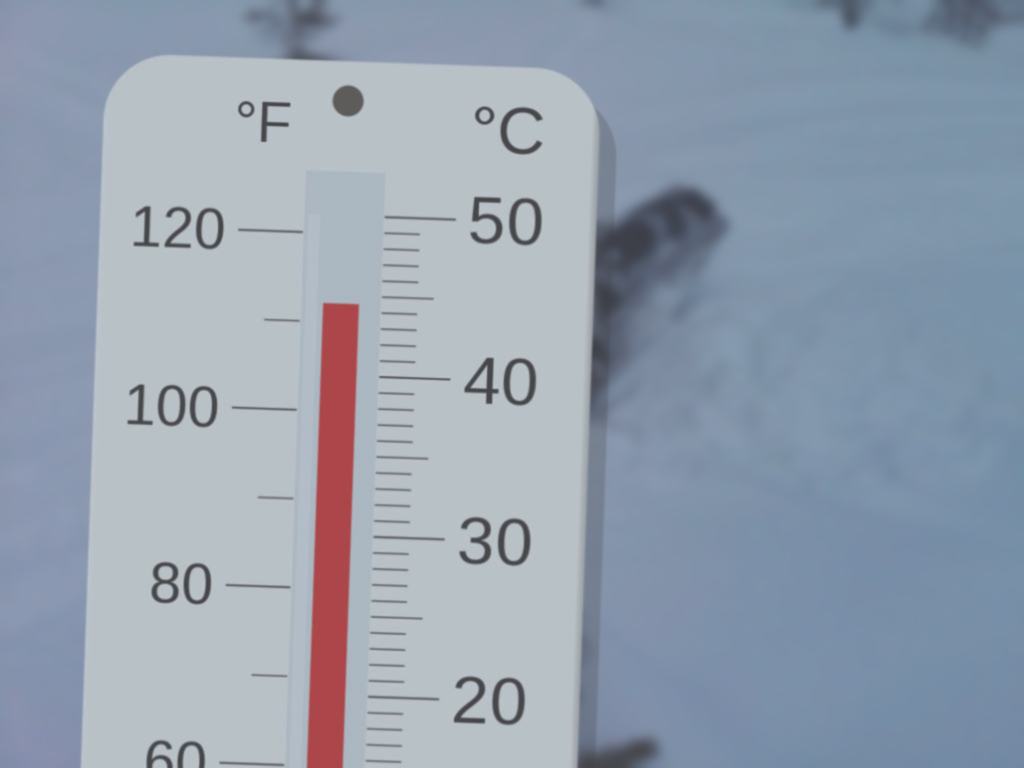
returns value=44.5 unit=°C
